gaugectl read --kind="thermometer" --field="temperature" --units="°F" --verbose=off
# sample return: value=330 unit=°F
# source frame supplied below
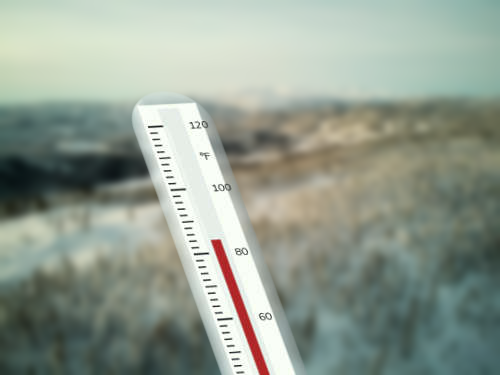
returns value=84 unit=°F
